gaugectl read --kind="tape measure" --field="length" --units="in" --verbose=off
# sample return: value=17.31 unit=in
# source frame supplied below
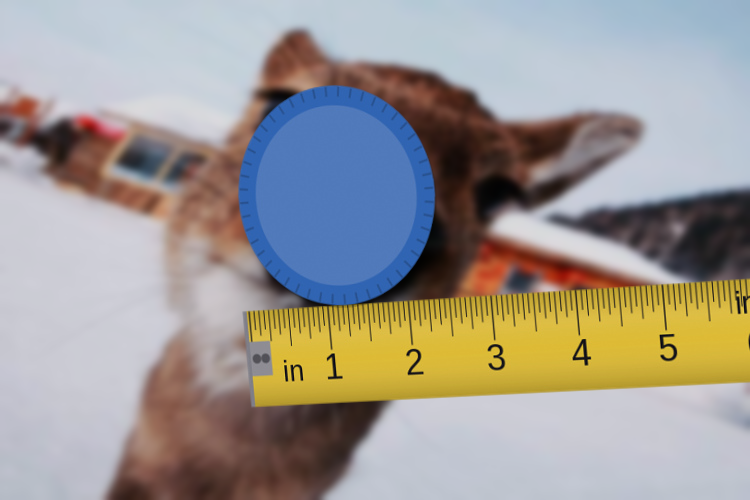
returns value=2.4375 unit=in
